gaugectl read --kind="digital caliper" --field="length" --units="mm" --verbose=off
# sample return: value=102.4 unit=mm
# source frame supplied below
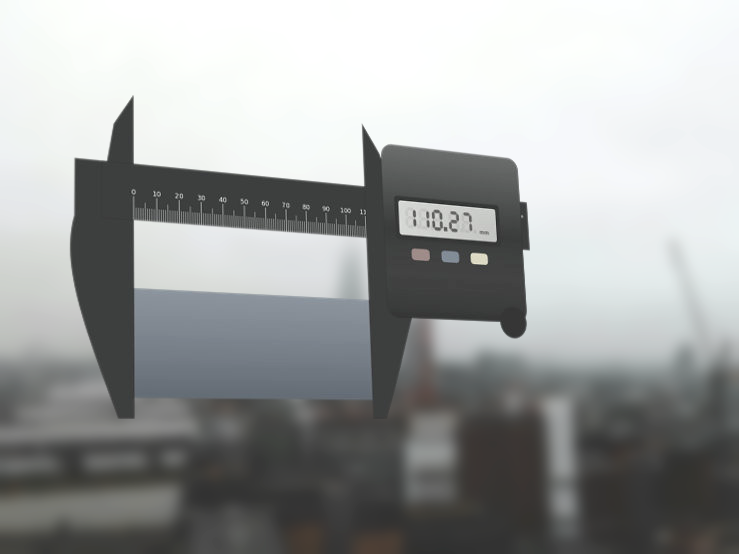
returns value=110.27 unit=mm
